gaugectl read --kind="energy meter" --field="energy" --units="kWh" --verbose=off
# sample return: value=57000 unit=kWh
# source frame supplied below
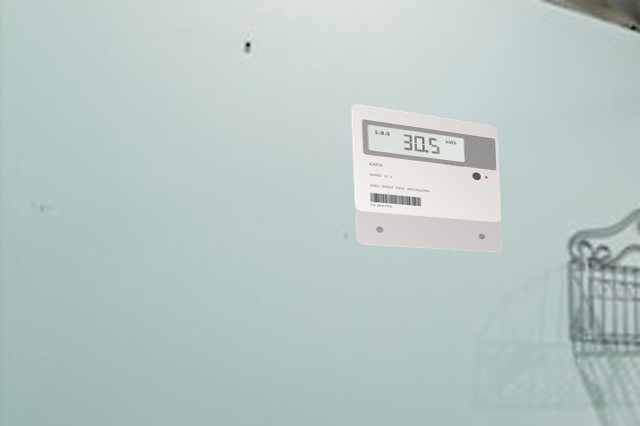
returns value=30.5 unit=kWh
